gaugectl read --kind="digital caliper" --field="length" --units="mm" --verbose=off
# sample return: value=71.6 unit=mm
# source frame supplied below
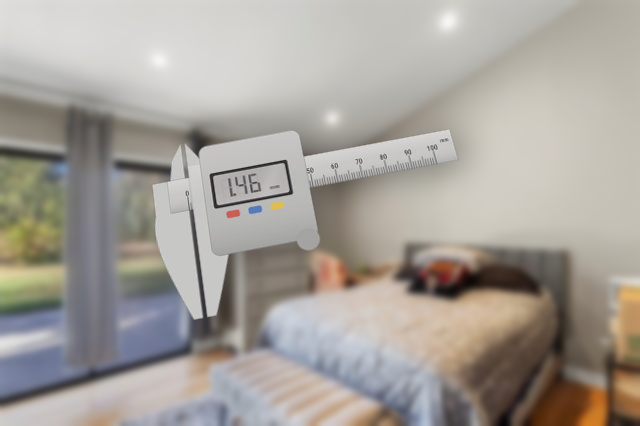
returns value=1.46 unit=mm
